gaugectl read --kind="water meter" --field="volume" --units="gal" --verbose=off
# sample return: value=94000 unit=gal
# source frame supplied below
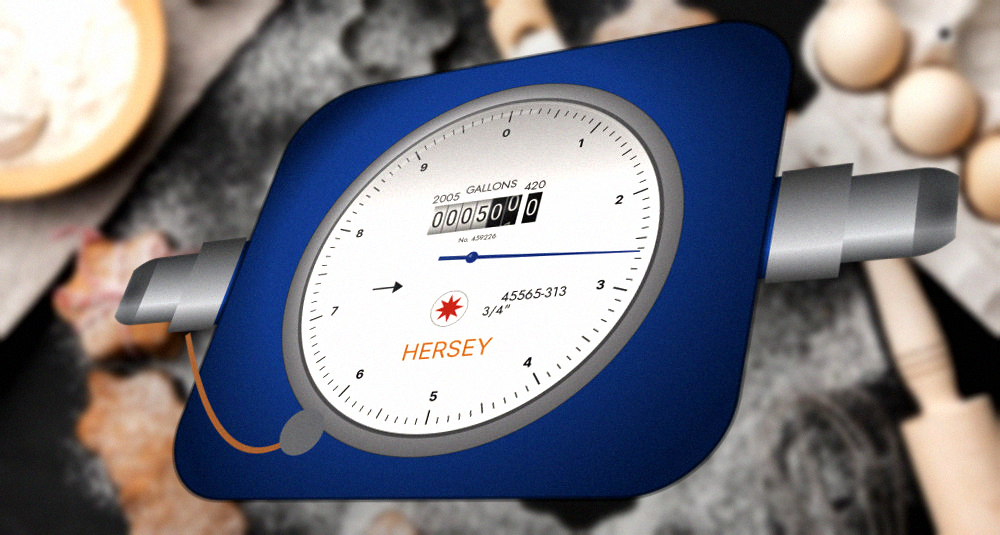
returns value=5002.6 unit=gal
